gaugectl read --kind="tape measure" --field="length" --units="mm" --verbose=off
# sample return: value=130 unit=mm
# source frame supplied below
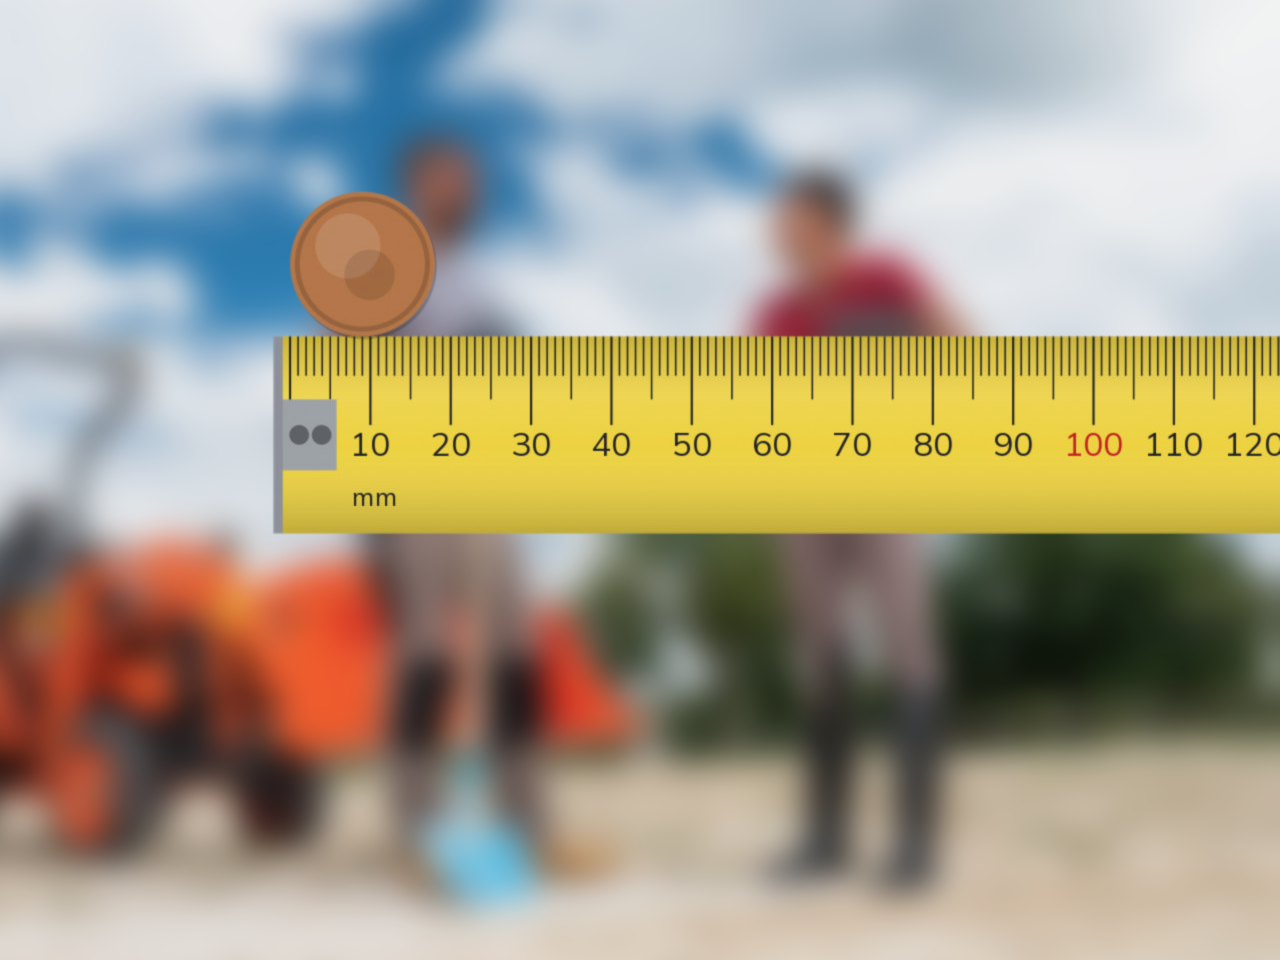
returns value=18 unit=mm
